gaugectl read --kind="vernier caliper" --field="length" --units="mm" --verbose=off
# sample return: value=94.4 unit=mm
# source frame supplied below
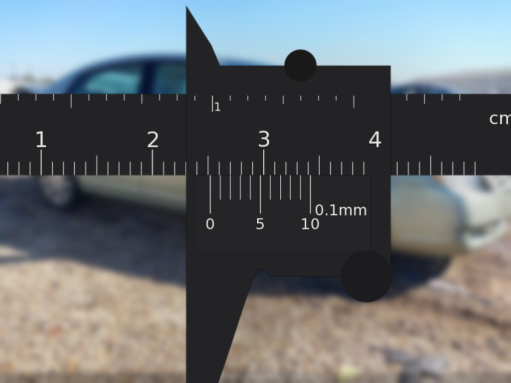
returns value=25.2 unit=mm
